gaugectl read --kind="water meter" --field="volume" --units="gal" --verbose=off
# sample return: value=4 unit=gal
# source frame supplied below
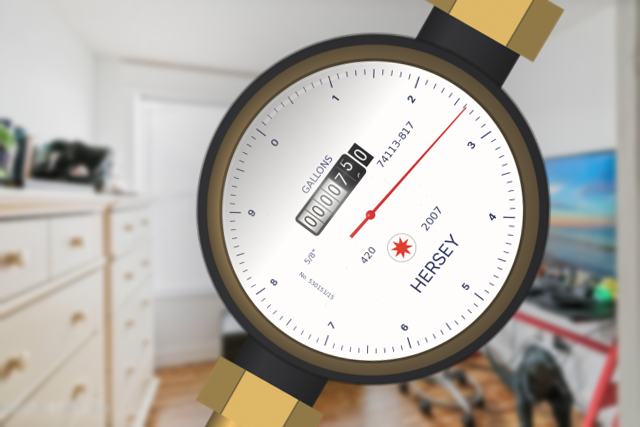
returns value=752.6 unit=gal
